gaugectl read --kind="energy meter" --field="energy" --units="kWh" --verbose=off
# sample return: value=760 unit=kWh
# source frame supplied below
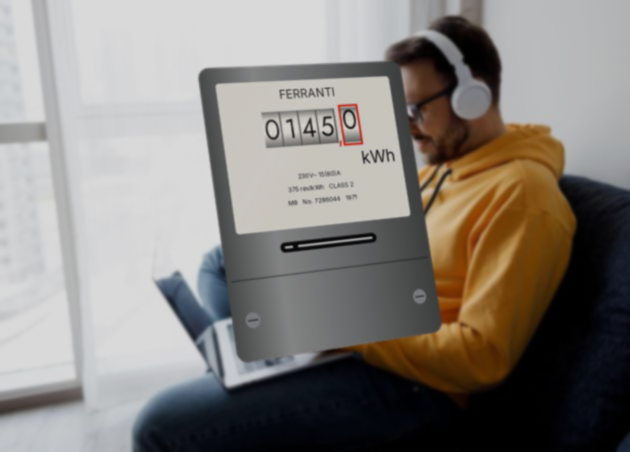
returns value=145.0 unit=kWh
